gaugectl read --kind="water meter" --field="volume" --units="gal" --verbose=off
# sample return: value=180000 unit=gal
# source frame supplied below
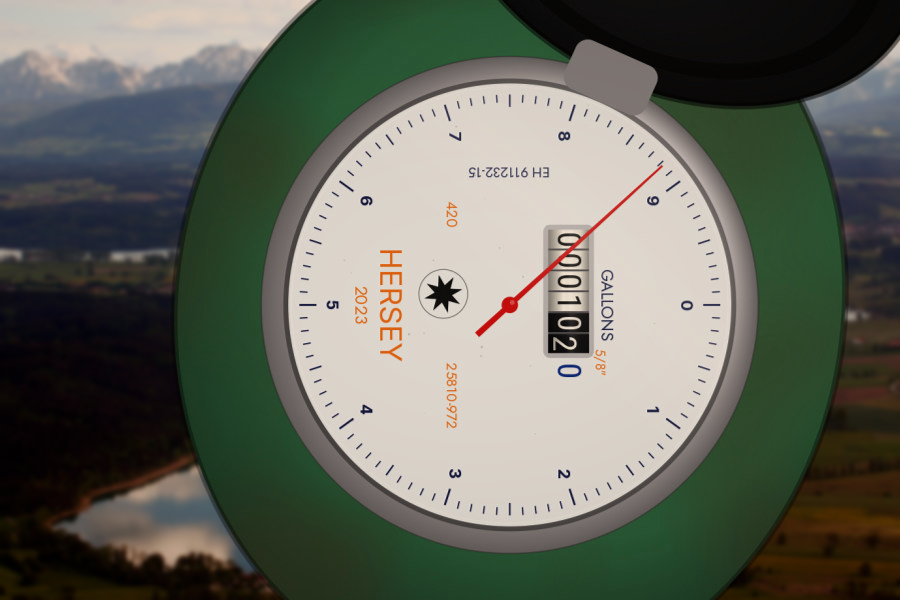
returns value=1018.8 unit=gal
